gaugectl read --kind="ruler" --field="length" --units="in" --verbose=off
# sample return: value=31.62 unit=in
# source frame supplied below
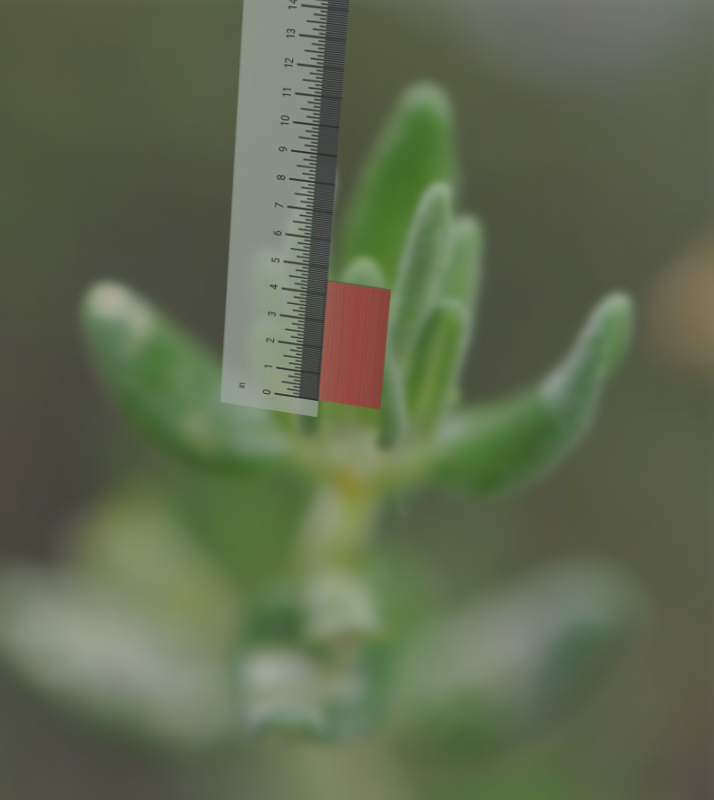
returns value=4.5 unit=in
